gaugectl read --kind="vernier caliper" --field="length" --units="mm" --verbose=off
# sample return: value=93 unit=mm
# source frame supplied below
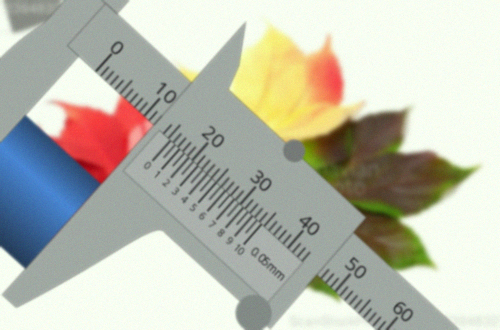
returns value=15.5 unit=mm
